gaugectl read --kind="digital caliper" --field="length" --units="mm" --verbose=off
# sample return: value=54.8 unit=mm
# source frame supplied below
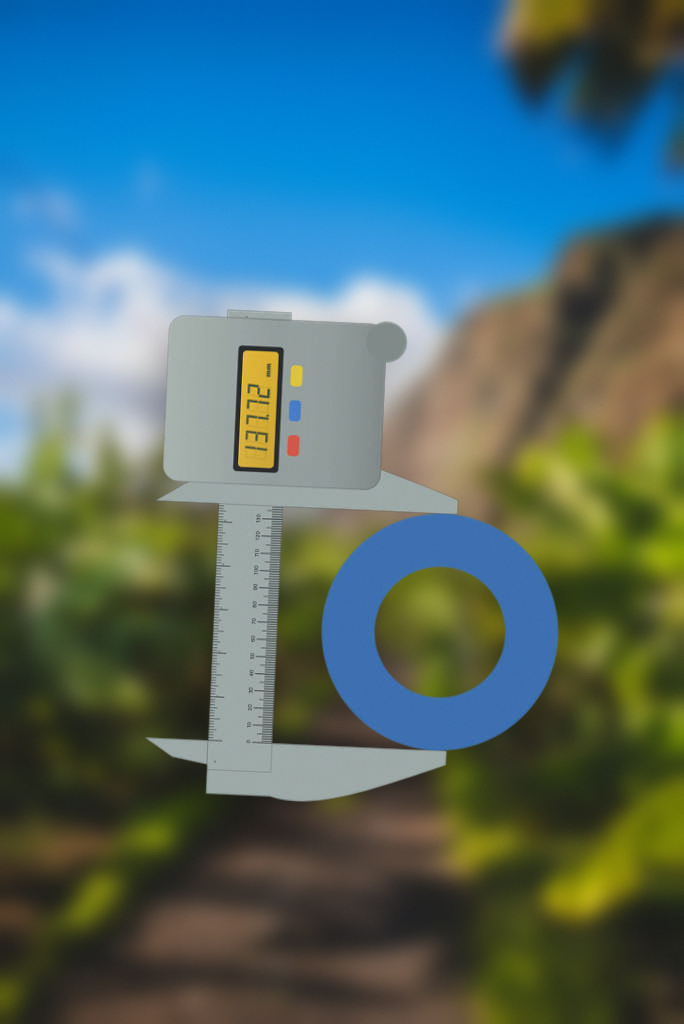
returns value=137.72 unit=mm
